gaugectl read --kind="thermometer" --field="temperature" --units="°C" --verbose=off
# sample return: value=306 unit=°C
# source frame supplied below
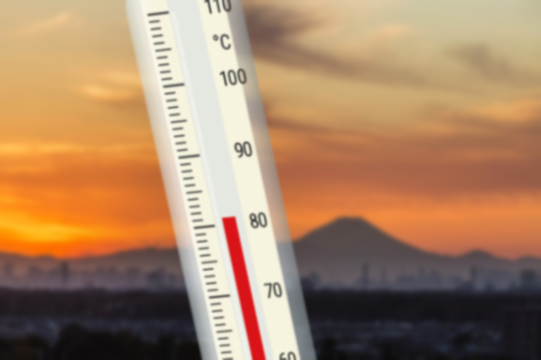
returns value=81 unit=°C
